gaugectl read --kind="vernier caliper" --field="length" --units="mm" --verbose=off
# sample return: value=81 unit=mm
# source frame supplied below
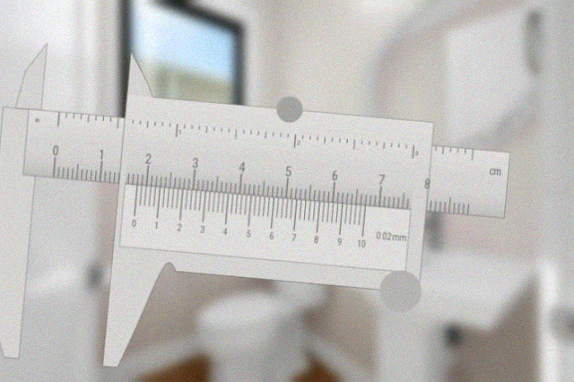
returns value=18.0 unit=mm
